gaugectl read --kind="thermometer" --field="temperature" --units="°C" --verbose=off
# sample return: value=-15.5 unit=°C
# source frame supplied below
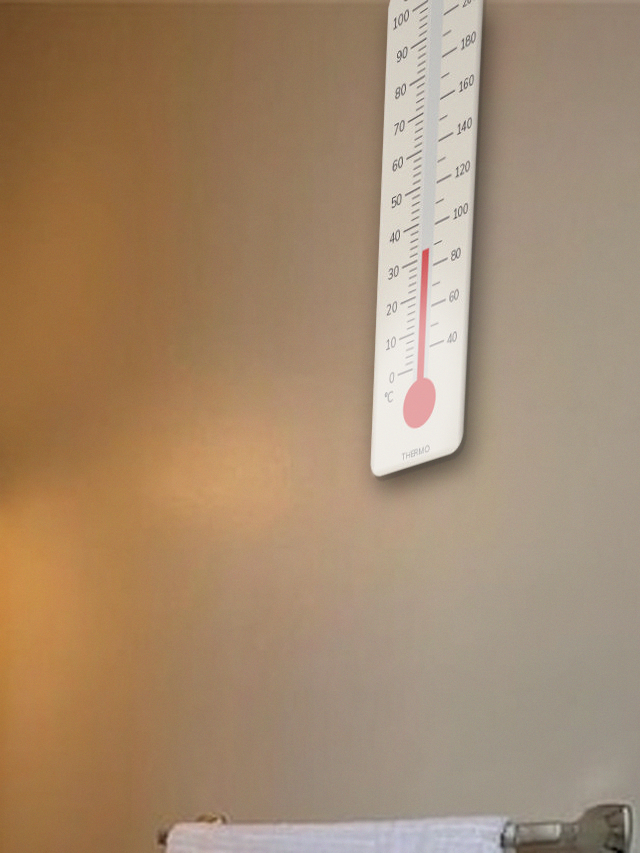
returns value=32 unit=°C
